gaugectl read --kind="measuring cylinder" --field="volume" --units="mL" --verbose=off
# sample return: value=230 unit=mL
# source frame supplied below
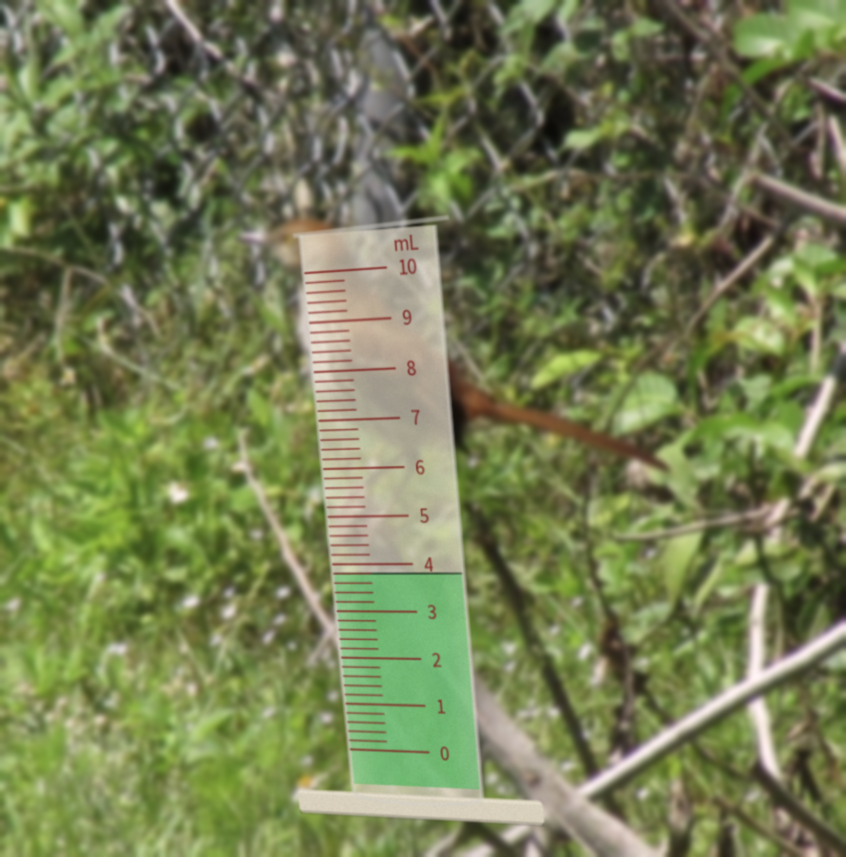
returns value=3.8 unit=mL
